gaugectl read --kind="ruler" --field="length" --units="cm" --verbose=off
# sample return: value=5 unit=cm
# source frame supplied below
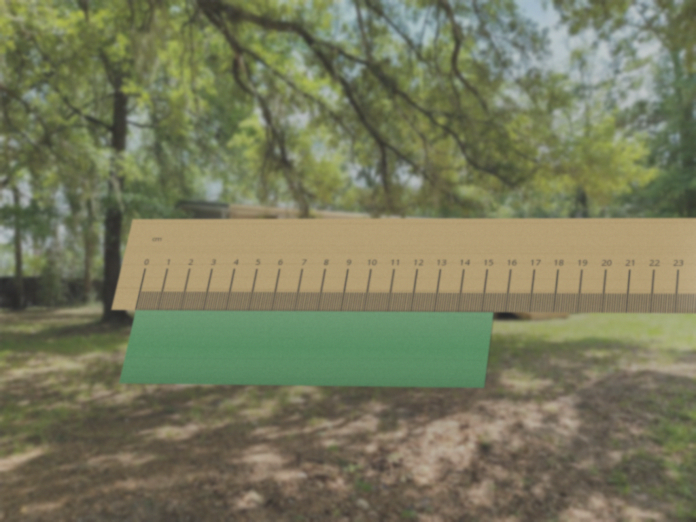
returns value=15.5 unit=cm
